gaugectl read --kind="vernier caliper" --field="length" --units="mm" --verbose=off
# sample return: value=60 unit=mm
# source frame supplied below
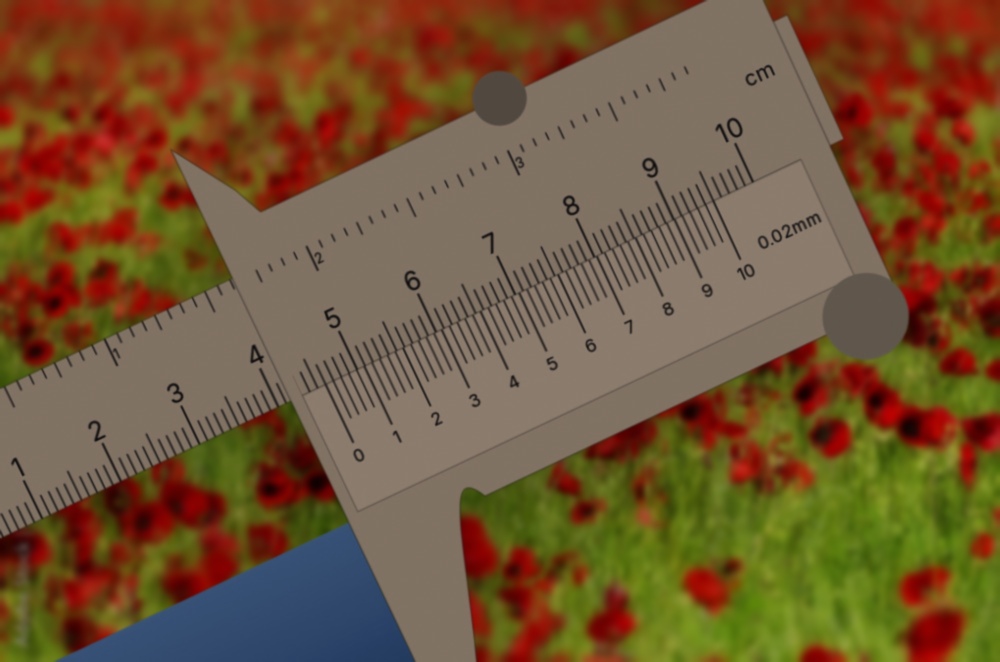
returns value=46.0 unit=mm
